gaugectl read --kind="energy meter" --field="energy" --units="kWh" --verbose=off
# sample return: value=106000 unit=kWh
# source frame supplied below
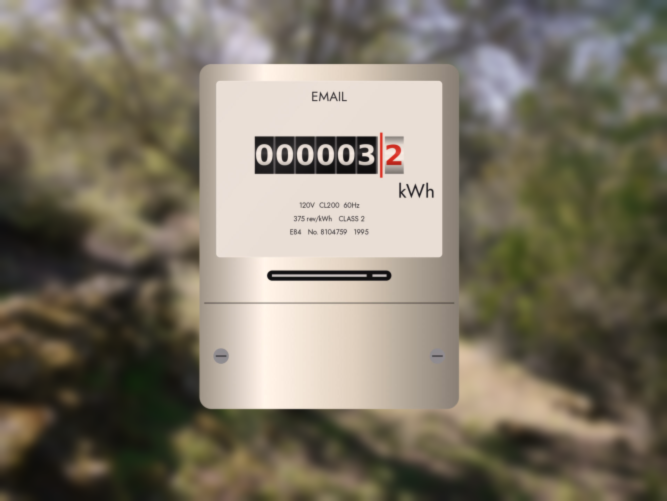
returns value=3.2 unit=kWh
